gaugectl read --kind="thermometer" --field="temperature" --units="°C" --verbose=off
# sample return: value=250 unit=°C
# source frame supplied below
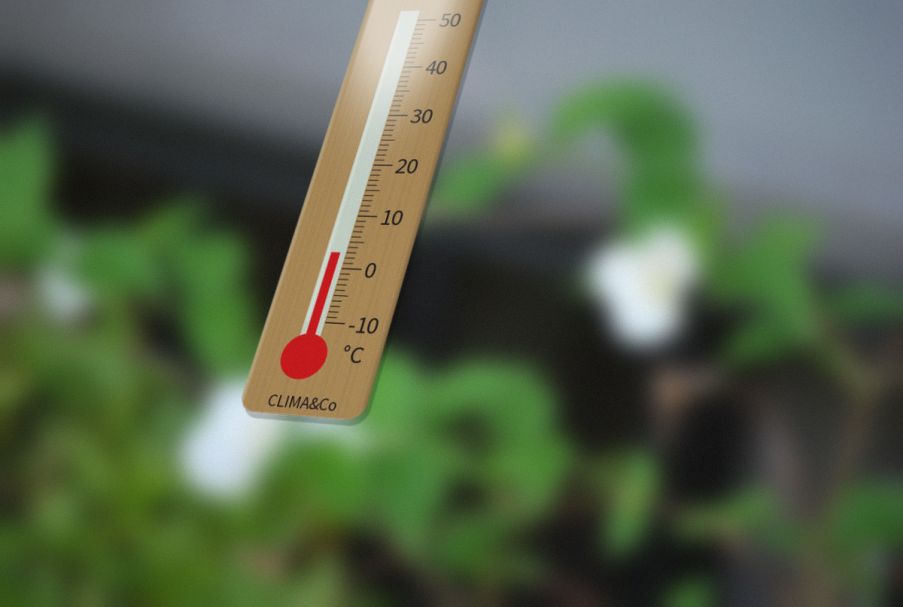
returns value=3 unit=°C
